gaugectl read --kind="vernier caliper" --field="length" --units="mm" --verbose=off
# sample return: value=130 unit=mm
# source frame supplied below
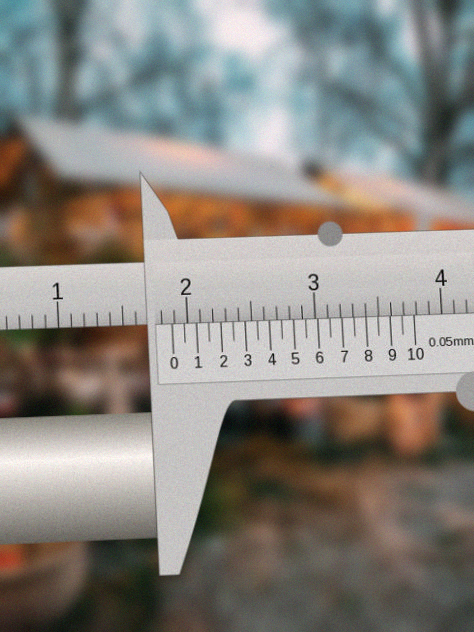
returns value=18.8 unit=mm
